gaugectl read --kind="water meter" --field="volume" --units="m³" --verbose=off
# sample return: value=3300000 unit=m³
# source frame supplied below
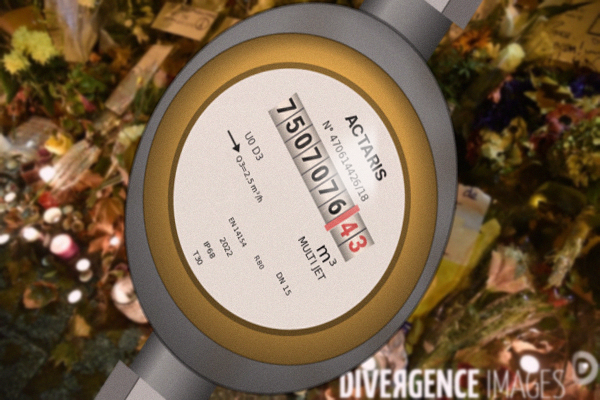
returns value=7507076.43 unit=m³
